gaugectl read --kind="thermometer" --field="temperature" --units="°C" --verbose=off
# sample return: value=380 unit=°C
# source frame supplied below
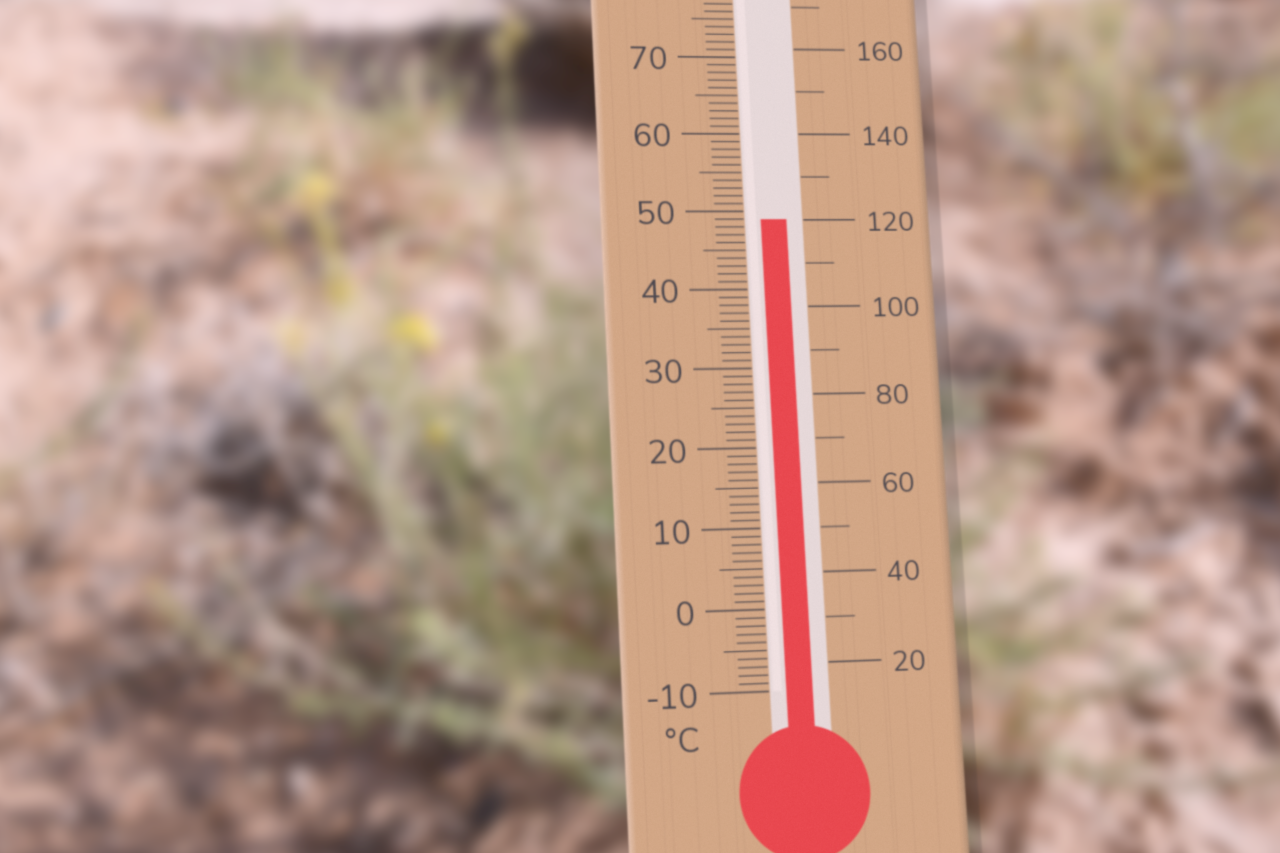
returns value=49 unit=°C
